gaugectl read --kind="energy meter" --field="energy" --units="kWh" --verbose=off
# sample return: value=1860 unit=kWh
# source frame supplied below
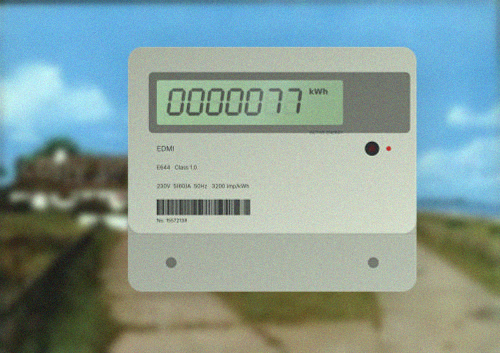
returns value=77 unit=kWh
